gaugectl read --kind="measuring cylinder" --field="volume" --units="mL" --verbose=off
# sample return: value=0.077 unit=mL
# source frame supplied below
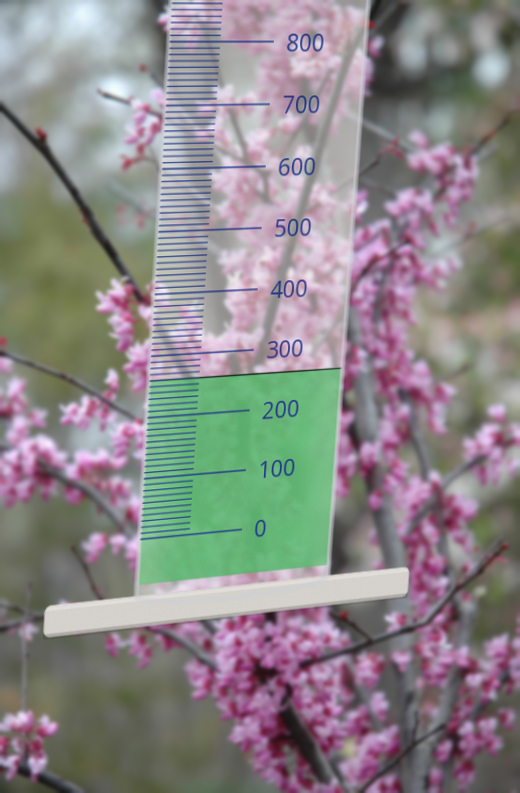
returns value=260 unit=mL
